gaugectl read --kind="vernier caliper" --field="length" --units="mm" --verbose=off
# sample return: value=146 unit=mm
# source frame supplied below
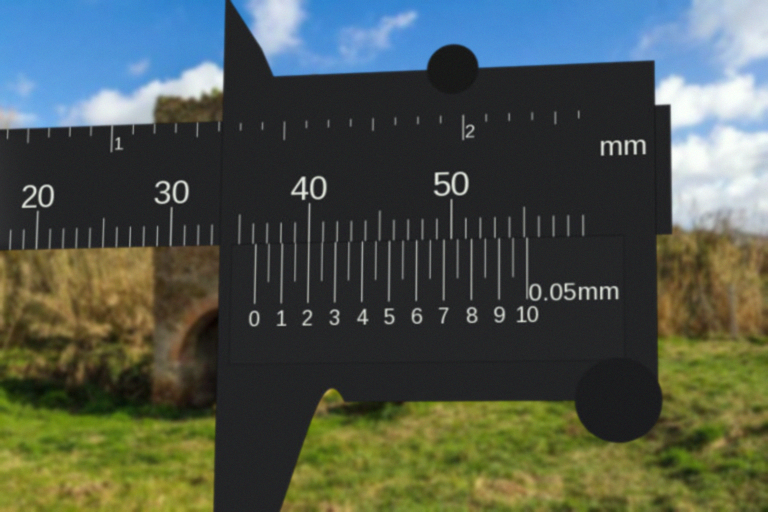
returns value=36.2 unit=mm
